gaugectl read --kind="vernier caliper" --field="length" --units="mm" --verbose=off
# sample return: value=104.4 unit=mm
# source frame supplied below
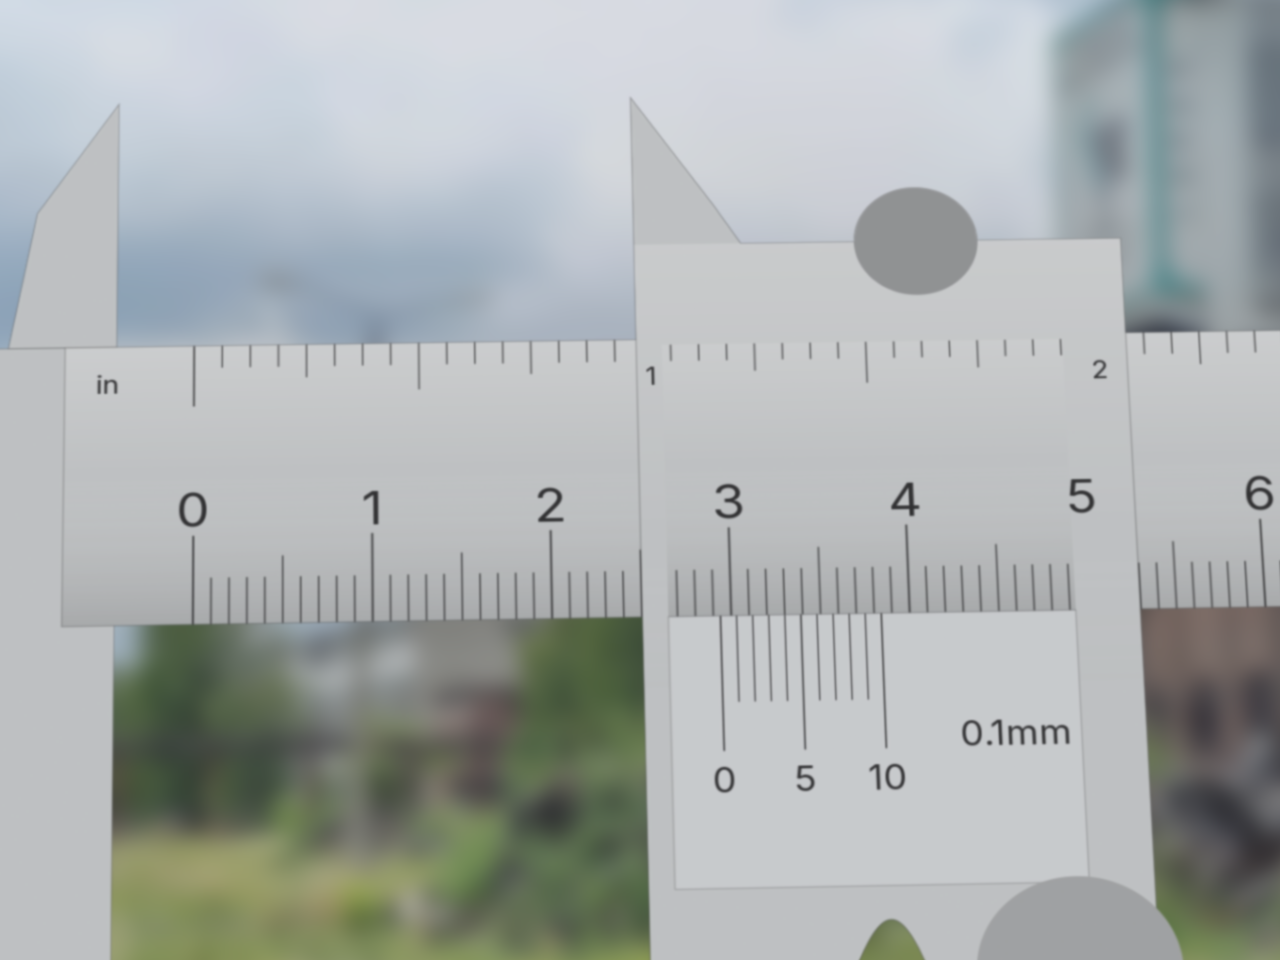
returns value=29.4 unit=mm
